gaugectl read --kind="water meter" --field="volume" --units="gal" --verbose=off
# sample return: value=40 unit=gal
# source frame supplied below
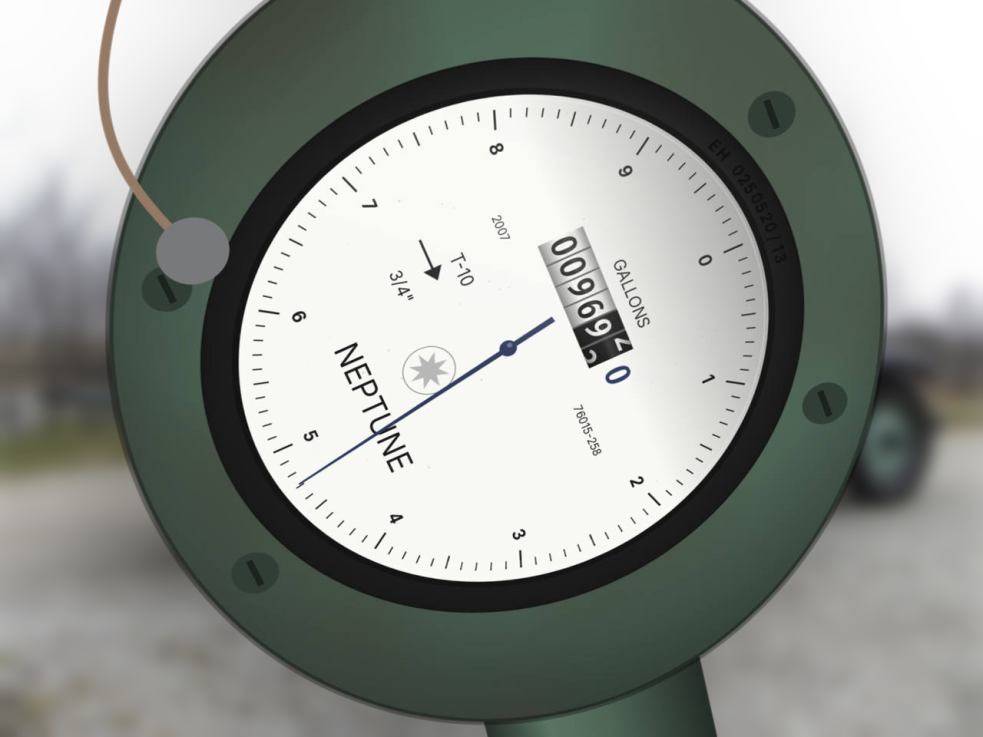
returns value=96924.7 unit=gal
